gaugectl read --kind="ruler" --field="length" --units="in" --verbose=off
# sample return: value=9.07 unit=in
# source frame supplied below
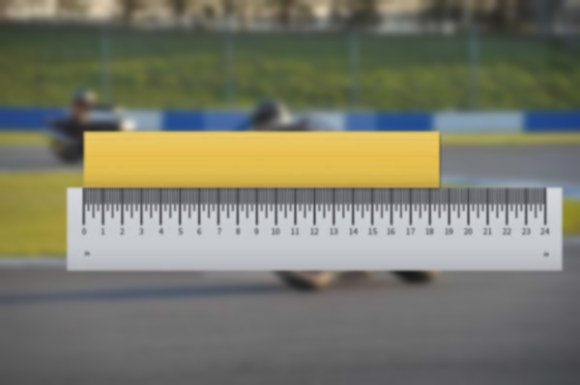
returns value=18.5 unit=in
